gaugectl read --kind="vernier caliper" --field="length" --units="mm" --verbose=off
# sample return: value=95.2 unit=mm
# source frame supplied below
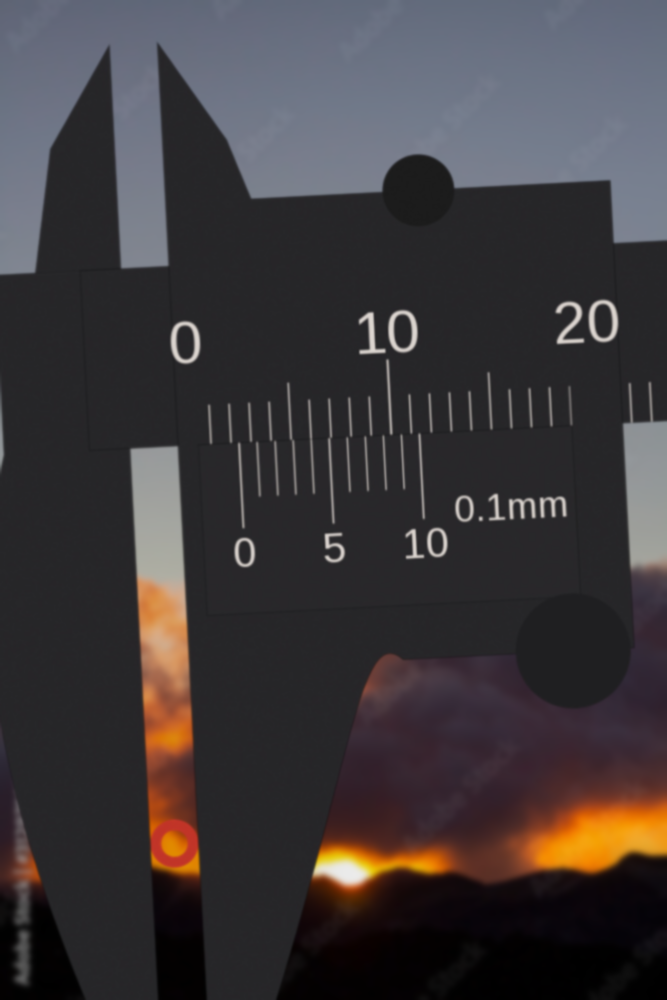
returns value=2.4 unit=mm
